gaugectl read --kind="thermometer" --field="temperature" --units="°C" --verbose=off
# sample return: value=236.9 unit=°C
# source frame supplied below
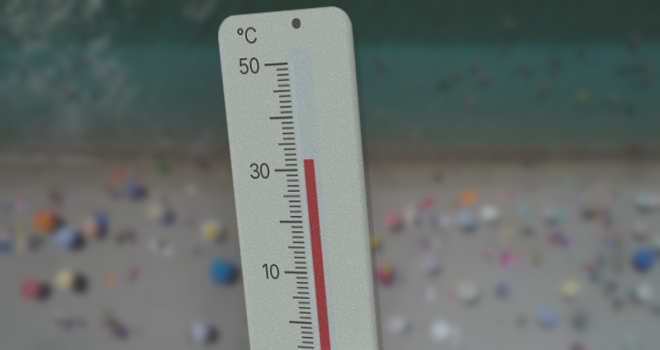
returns value=32 unit=°C
